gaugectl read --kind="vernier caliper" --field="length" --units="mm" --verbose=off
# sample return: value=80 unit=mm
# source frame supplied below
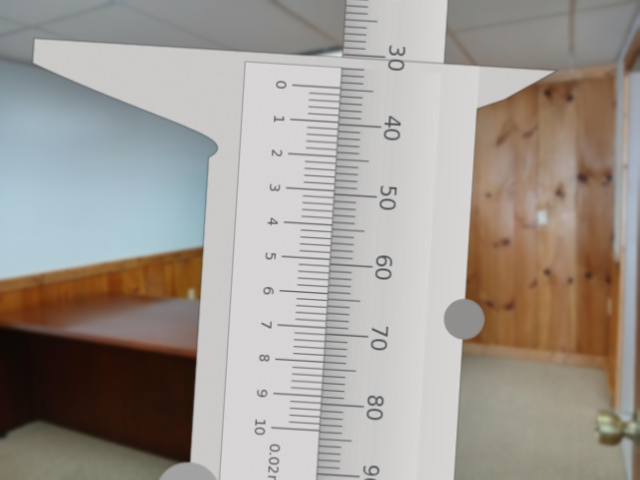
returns value=34.8 unit=mm
